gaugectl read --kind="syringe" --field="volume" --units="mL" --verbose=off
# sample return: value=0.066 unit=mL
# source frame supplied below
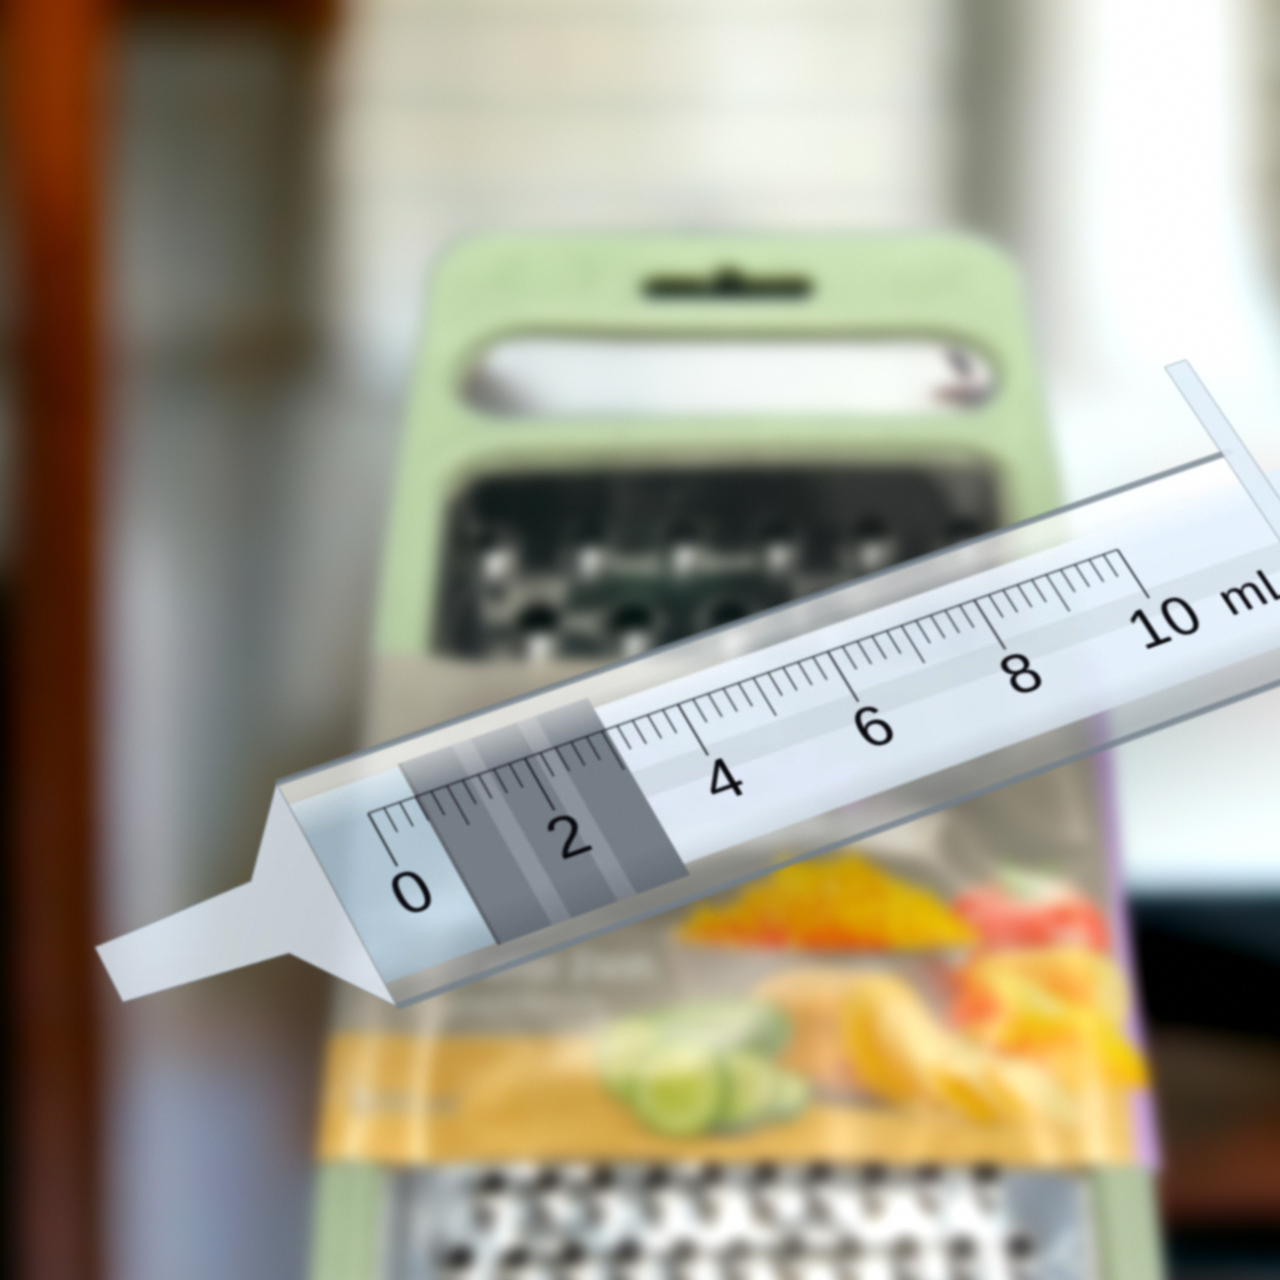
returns value=0.6 unit=mL
